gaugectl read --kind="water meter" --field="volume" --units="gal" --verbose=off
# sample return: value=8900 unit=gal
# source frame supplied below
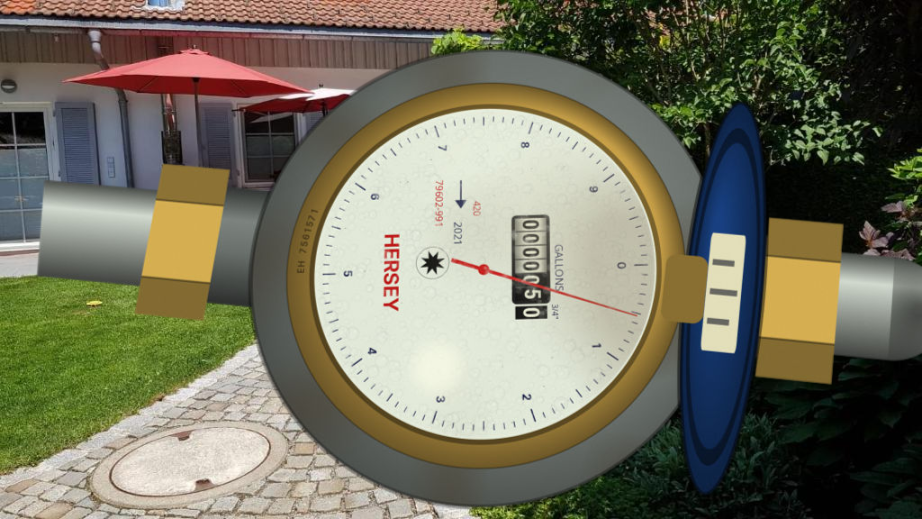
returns value=50.5 unit=gal
